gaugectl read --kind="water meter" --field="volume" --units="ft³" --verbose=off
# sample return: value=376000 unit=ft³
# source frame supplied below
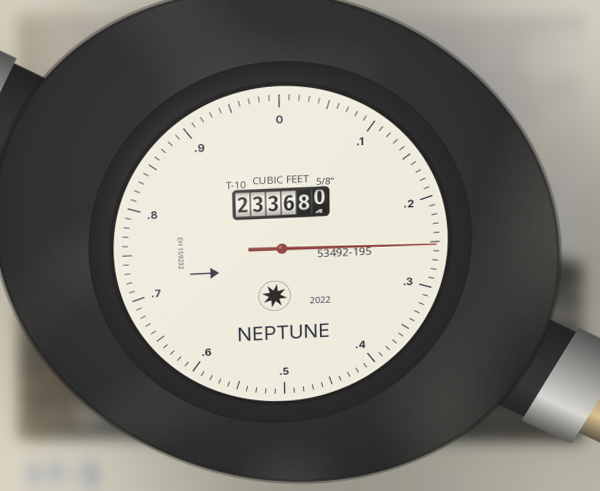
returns value=233680.25 unit=ft³
